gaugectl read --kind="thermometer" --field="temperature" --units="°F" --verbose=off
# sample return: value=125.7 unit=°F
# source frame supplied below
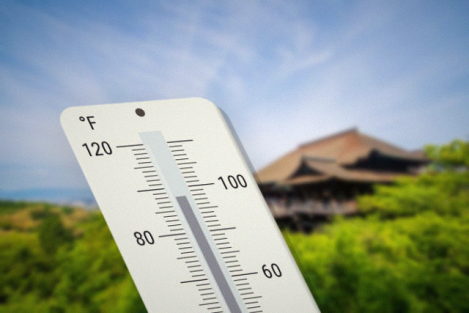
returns value=96 unit=°F
